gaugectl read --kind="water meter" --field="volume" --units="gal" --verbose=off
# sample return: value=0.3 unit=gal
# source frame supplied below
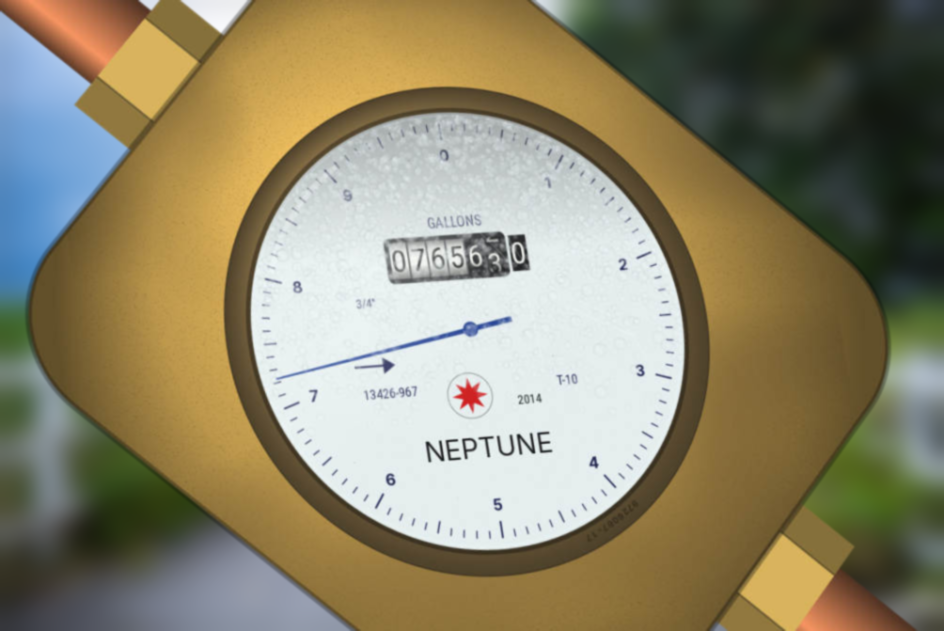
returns value=765627.2 unit=gal
